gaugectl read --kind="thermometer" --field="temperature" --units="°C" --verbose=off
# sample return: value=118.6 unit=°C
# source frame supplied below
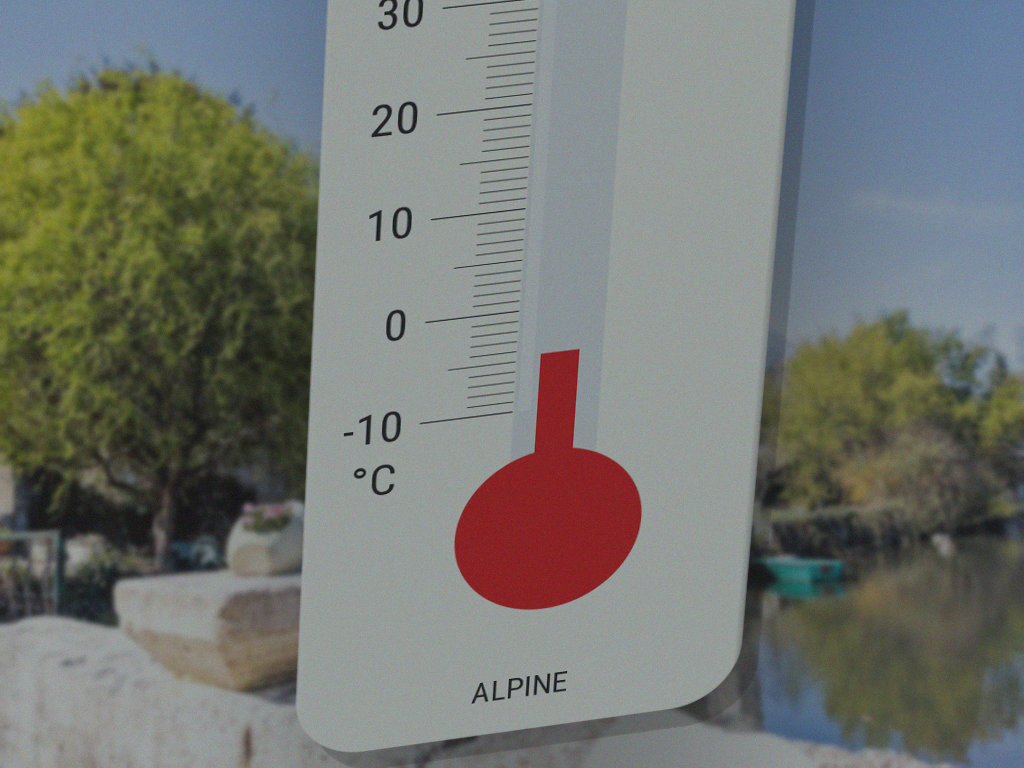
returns value=-4.5 unit=°C
